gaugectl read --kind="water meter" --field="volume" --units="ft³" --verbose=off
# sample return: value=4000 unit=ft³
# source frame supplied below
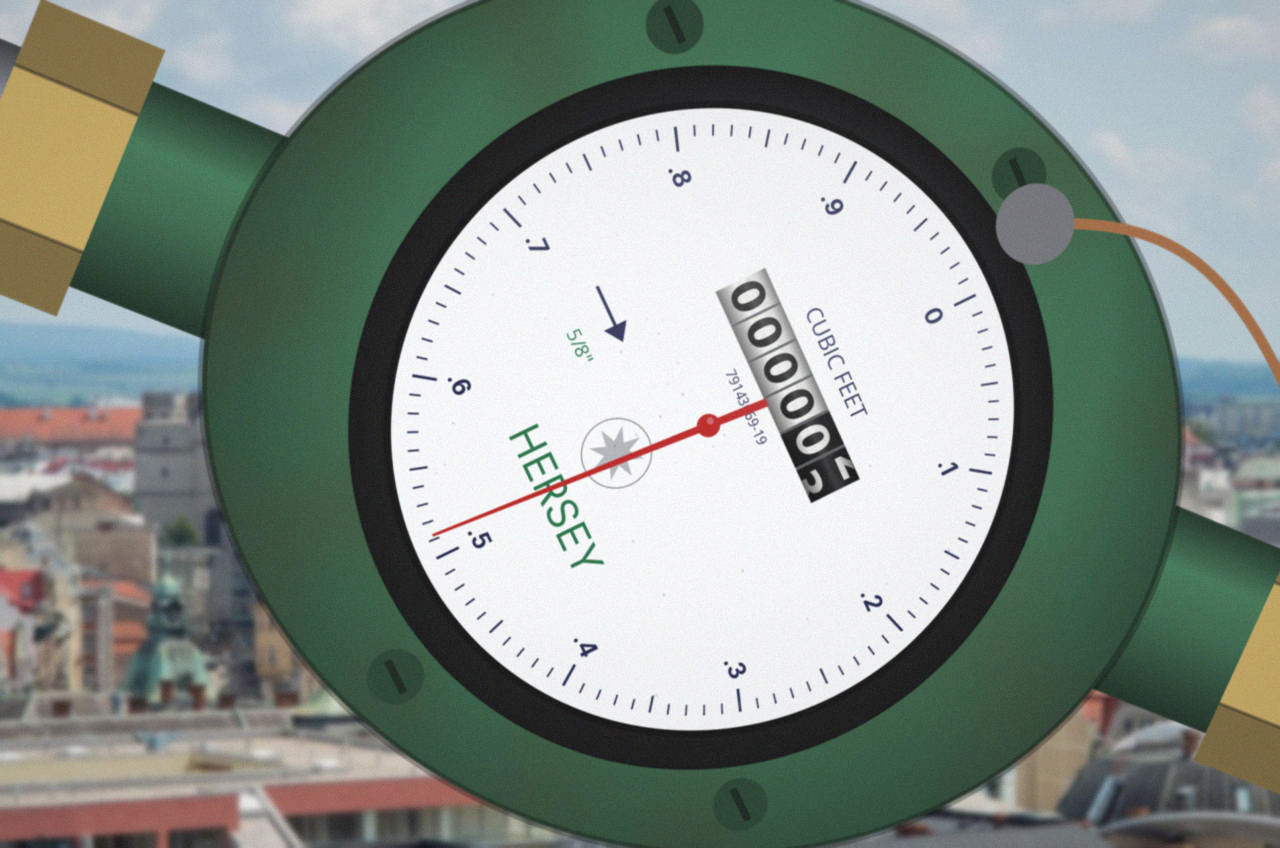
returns value=2.51 unit=ft³
